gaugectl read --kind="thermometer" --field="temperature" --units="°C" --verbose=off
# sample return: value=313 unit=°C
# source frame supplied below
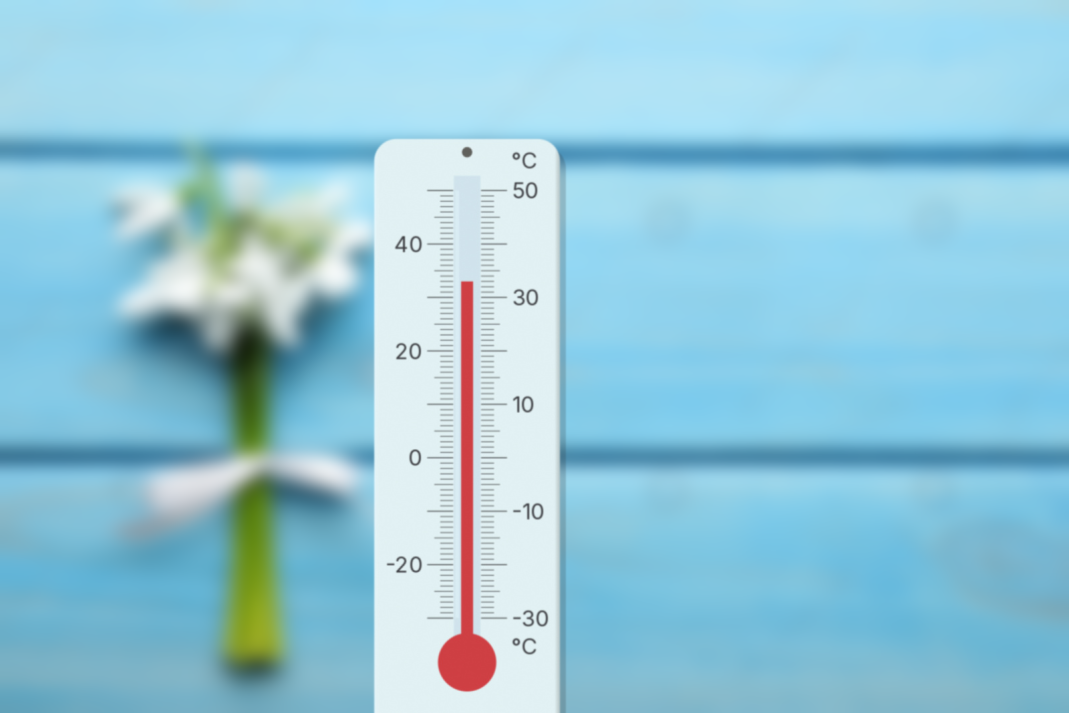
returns value=33 unit=°C
